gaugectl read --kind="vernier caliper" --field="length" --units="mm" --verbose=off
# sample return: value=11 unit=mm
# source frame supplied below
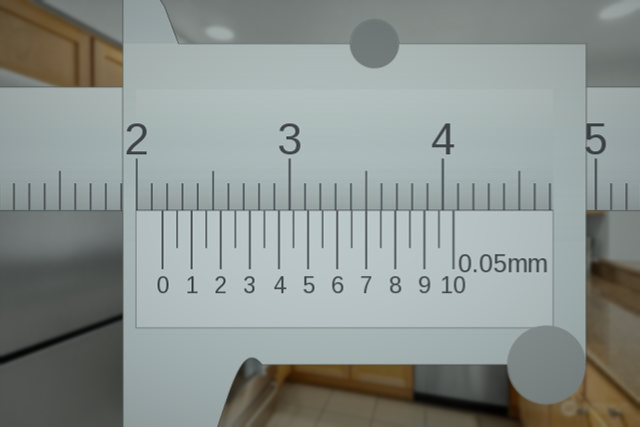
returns value=21.7 unit=mm
